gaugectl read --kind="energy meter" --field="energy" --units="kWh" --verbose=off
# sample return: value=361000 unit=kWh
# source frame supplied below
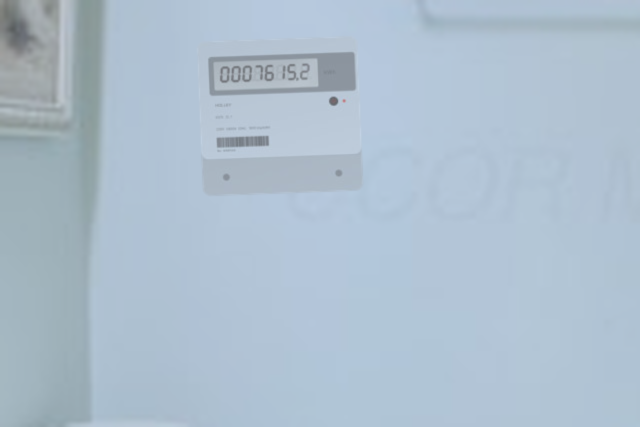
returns value=7615.2 unit=kWh
